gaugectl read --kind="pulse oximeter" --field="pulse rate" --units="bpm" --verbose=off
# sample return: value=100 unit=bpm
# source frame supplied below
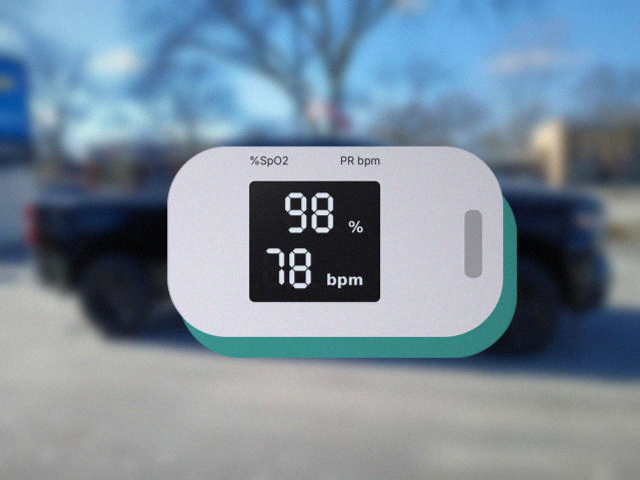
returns value=78 unit=bpm
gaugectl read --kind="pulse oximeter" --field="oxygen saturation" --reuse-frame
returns value=98 unit=%
